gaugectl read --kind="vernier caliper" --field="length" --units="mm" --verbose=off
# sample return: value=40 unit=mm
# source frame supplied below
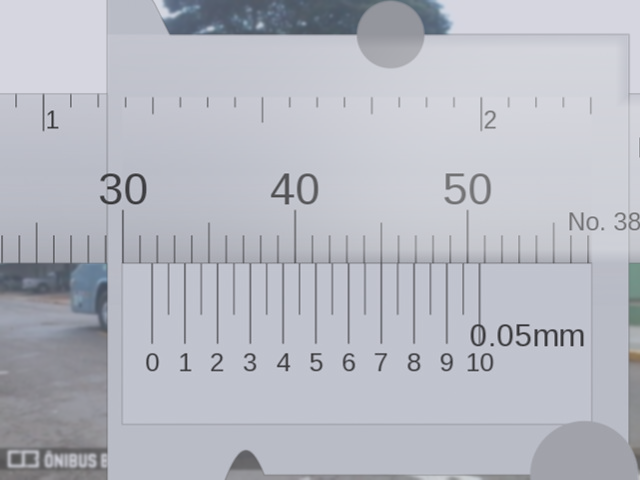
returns value=31.7 unit=mm
